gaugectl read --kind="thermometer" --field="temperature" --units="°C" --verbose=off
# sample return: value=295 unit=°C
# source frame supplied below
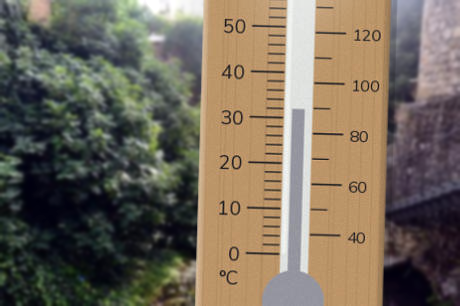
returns value=32 unit=°C
